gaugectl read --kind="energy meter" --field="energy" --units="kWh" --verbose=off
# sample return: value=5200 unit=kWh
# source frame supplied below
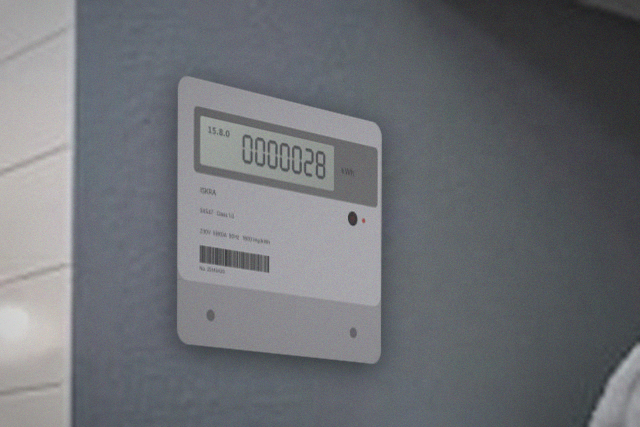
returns value=28 unit=kWh
